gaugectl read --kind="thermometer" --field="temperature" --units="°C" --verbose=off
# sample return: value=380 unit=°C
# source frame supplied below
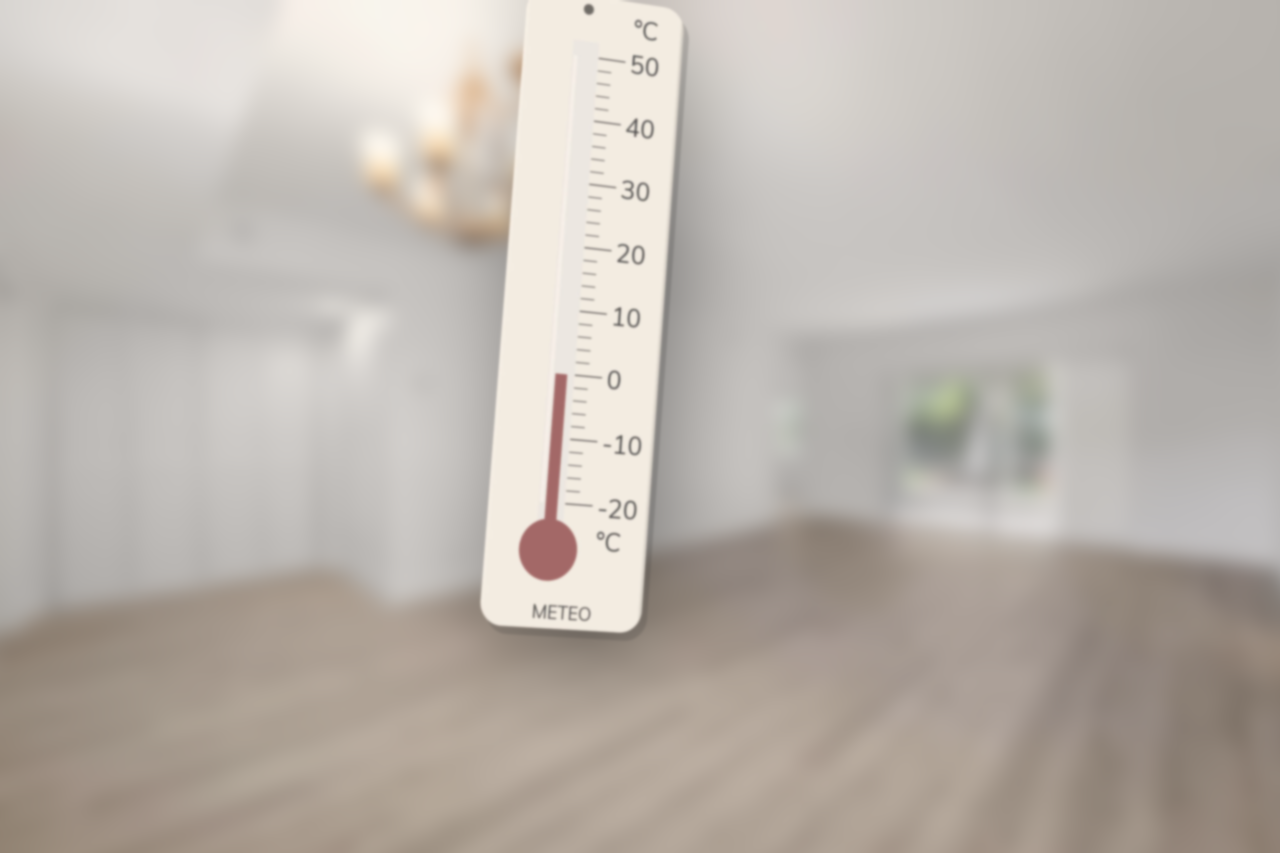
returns value=0 unit=°C
